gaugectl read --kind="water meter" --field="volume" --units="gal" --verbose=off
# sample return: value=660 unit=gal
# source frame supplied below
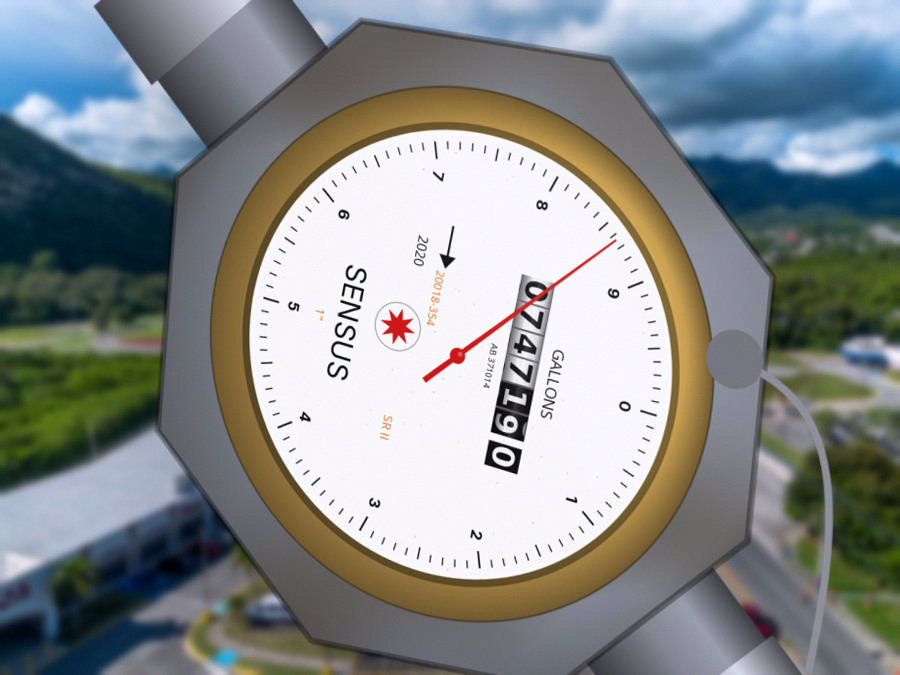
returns value=747188.6 unit=gal
